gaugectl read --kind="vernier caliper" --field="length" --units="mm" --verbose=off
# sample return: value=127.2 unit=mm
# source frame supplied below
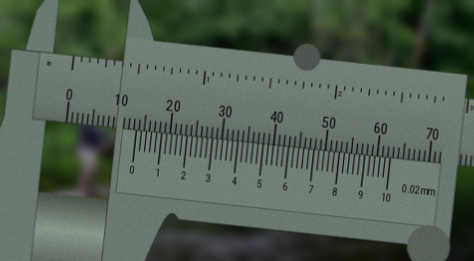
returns value=13.5 unit=mm
